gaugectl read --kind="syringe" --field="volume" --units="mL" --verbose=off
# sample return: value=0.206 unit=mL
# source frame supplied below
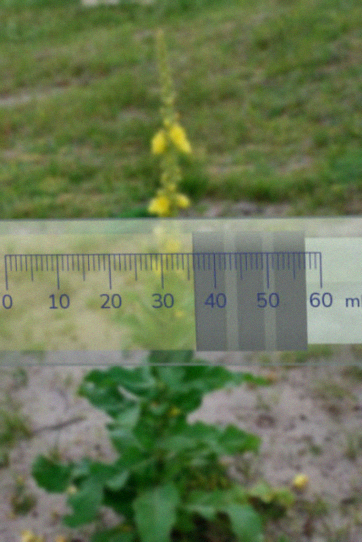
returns value=36 unit=mL
